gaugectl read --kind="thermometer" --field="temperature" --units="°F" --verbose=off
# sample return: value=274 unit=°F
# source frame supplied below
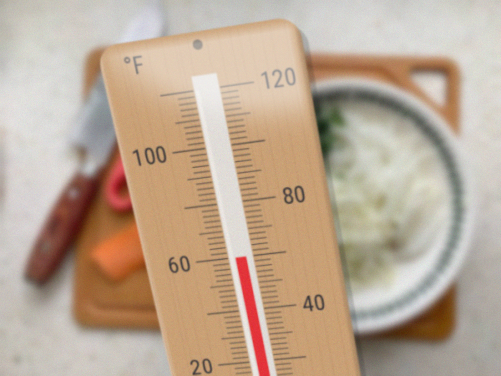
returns value=60 unit=°F
